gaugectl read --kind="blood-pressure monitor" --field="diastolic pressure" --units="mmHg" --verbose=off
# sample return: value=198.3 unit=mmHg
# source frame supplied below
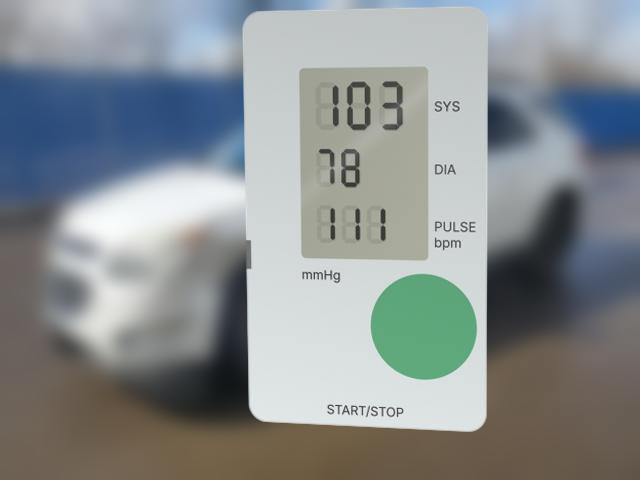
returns value=78 unit=mmHg
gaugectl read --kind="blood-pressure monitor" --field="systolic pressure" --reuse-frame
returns value=103 unit=mmHg
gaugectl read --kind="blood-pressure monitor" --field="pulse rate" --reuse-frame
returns value=111 unit=bpm
